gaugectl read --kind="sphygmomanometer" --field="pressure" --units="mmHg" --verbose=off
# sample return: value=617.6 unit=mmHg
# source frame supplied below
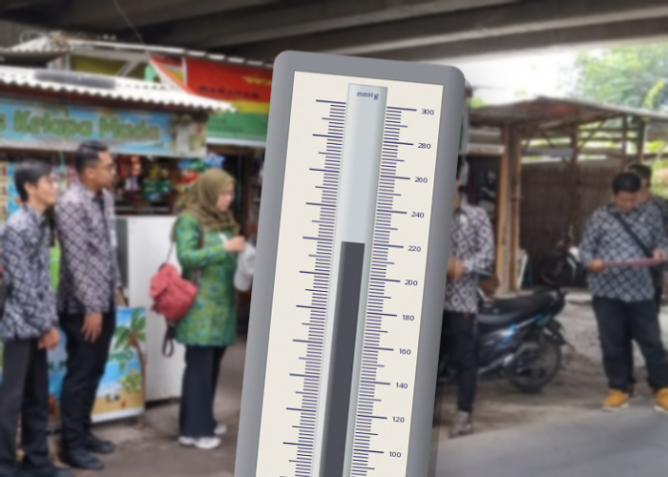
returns value=220 unit=mmHg
